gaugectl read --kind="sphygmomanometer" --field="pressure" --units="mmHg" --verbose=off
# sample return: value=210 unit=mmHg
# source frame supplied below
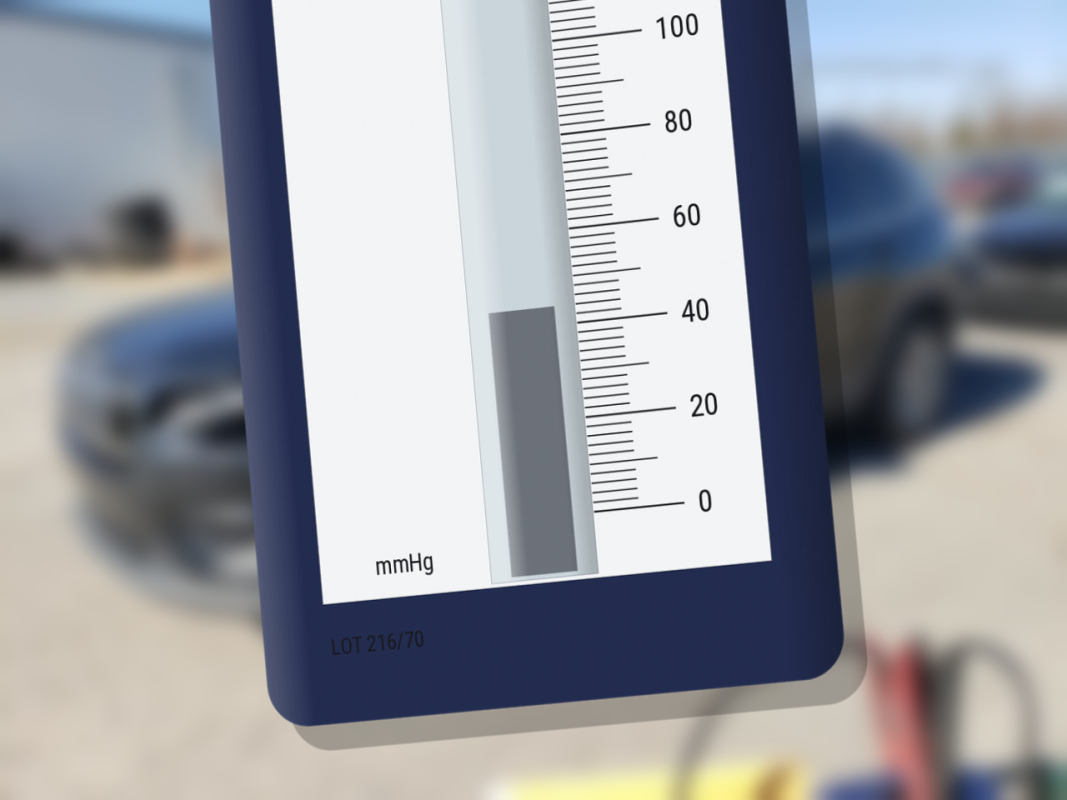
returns value=44 unit=mmHg
